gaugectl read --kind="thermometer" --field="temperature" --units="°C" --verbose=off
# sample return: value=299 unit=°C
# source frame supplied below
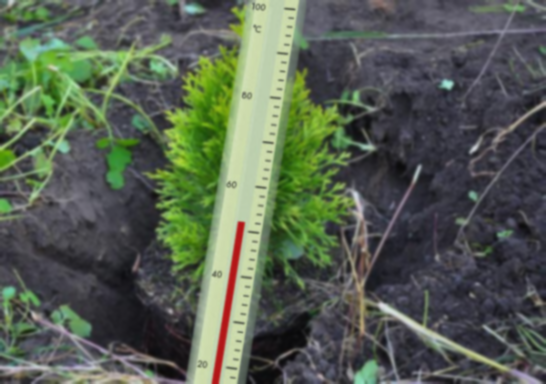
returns value=52 unit=°C
